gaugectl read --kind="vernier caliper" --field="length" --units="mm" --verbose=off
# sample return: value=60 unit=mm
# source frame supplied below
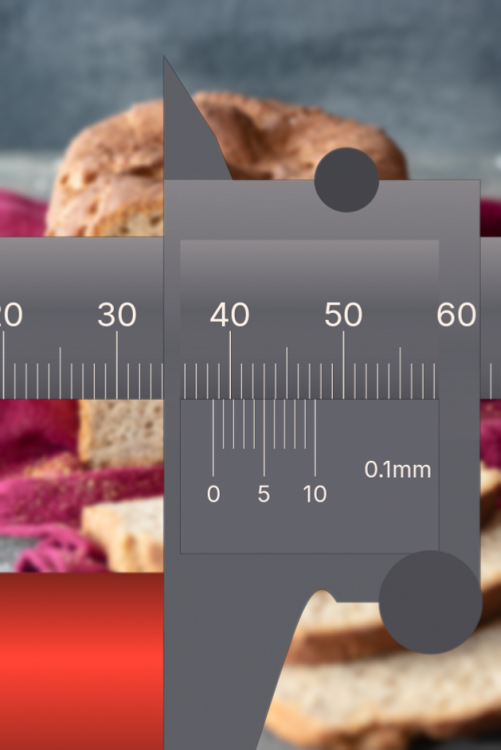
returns value=38.5 unit=mm
